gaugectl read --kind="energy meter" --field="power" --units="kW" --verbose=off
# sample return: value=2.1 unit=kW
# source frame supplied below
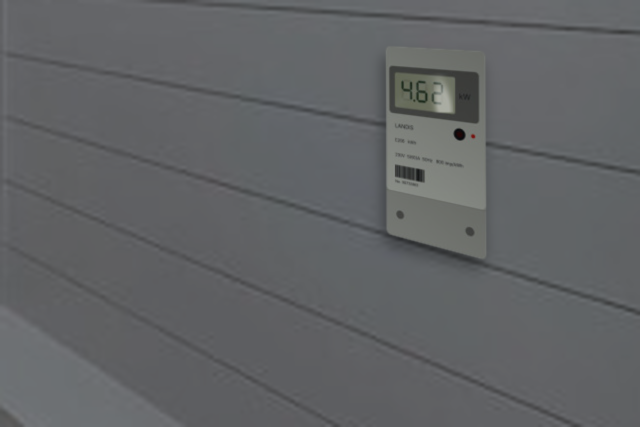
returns value=4.62 unit=kW
